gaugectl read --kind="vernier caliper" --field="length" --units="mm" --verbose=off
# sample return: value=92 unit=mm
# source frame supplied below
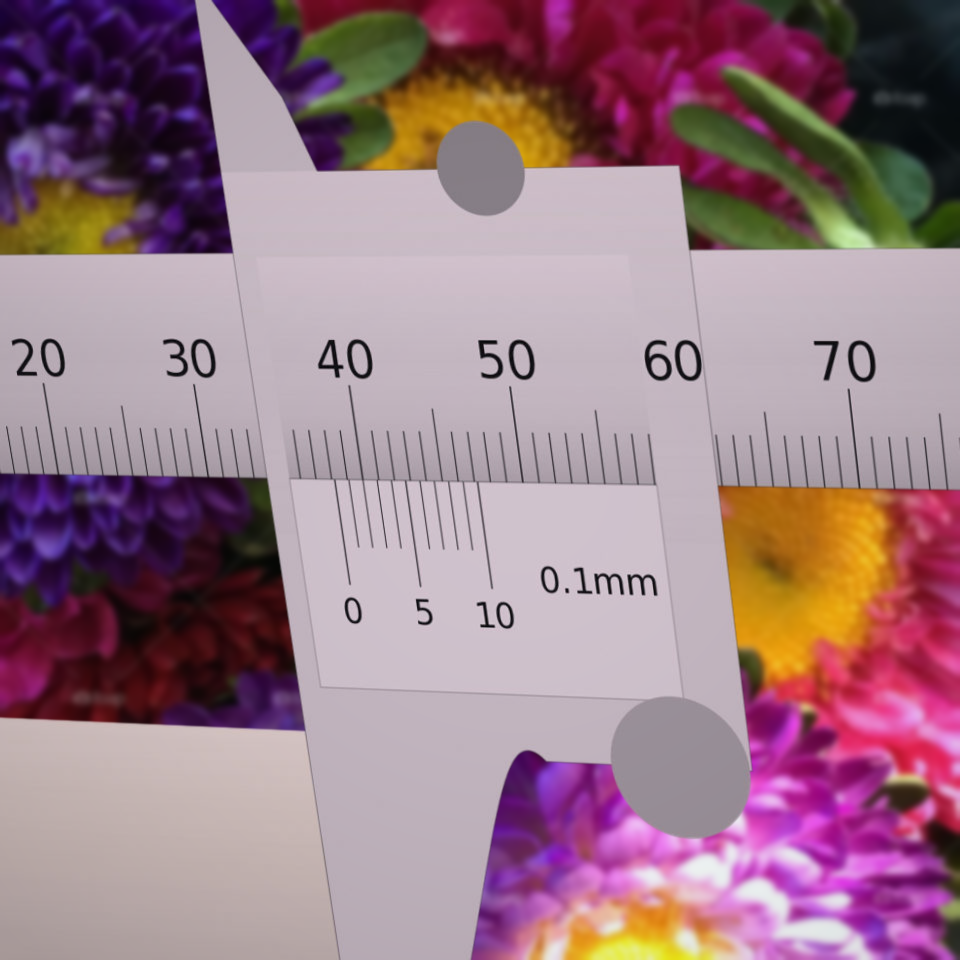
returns value=38.2 unit=mm
